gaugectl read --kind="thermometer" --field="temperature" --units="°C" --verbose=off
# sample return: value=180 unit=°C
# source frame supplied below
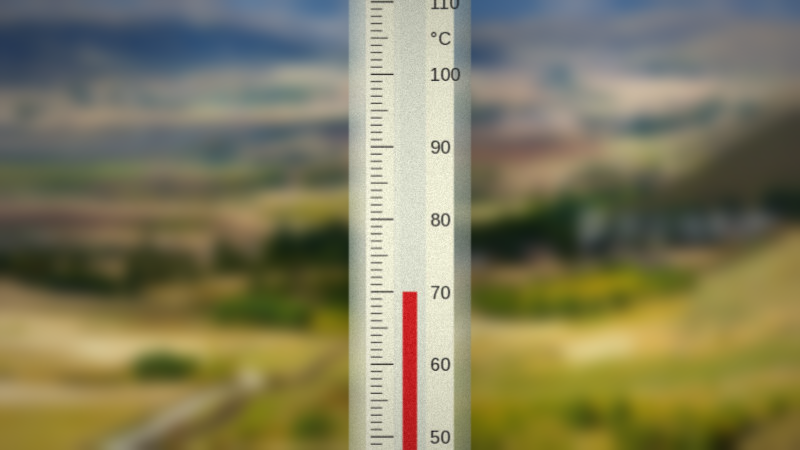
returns value=70 unit=°C
